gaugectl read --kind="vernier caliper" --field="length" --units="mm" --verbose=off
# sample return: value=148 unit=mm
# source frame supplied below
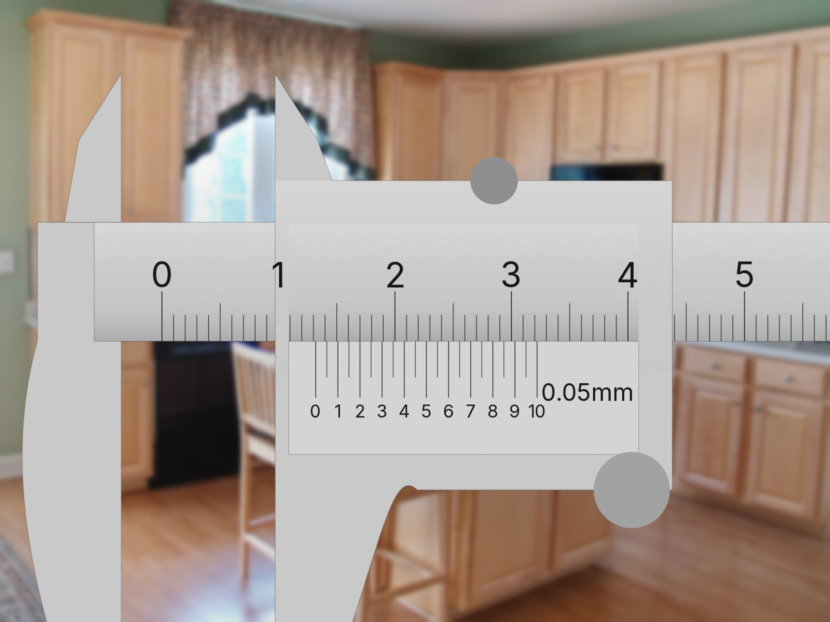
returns value=13.2 unit=mm
